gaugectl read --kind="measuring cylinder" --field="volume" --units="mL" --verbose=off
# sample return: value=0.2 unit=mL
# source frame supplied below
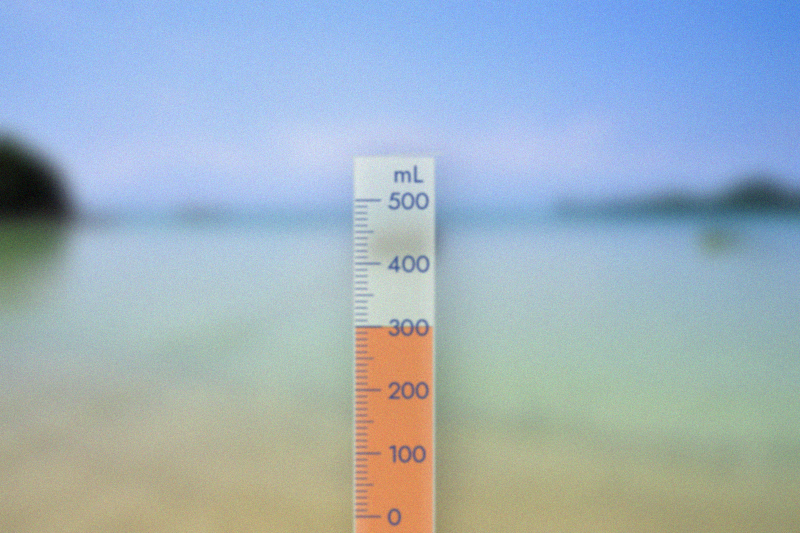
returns value=300 unit=mL
